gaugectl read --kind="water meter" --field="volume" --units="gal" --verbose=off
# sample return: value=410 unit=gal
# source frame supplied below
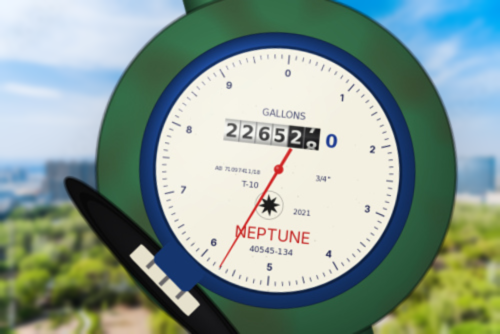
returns value=2265275.7 unit=gal
